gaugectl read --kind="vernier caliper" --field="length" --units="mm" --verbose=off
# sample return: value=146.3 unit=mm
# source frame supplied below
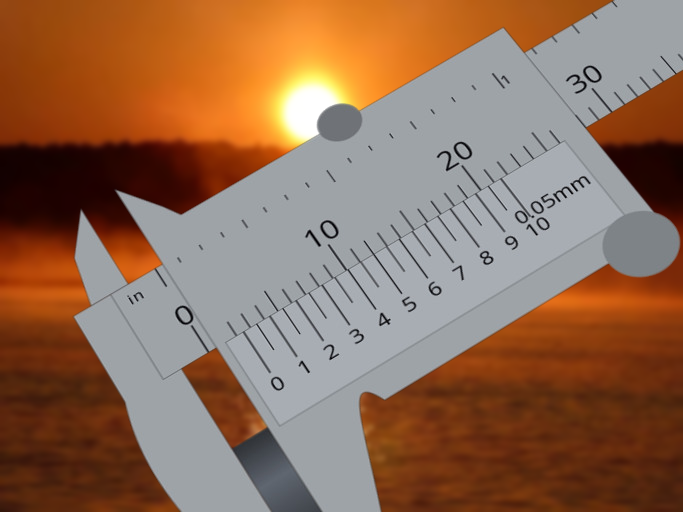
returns value=2.5 unit=mm
